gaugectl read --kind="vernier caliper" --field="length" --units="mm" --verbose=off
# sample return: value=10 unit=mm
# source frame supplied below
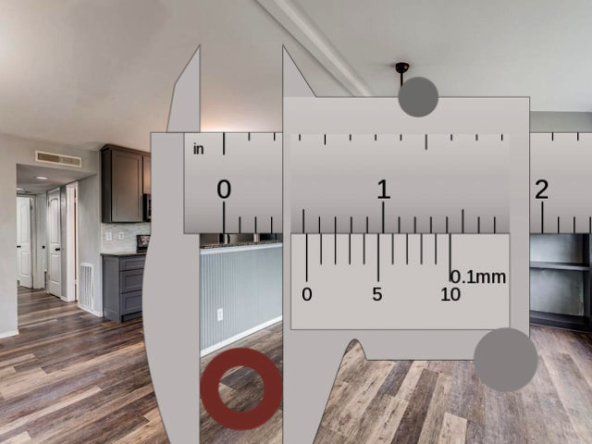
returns value=5.2 unit=mm
